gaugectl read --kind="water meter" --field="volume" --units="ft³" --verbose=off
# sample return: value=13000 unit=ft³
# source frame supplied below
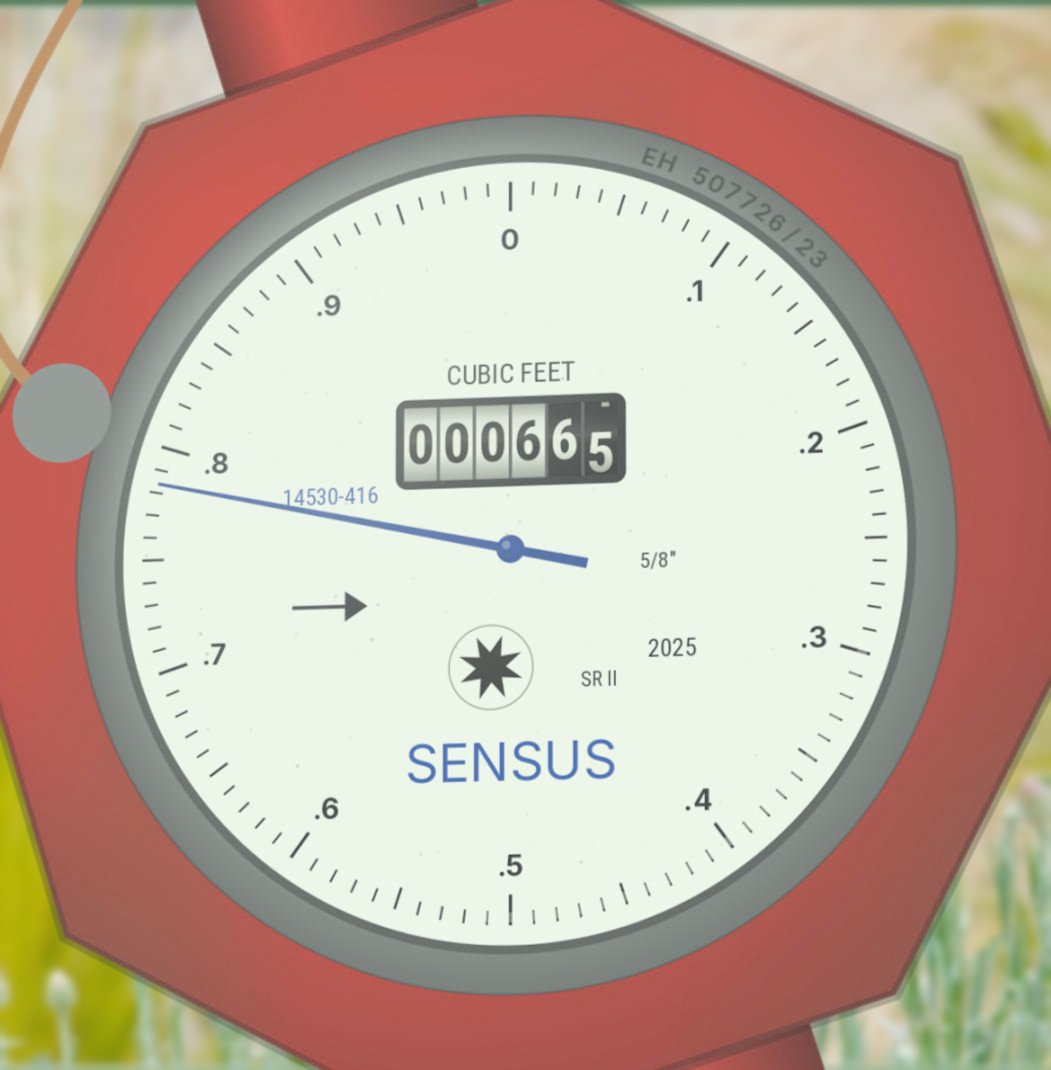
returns value=664.78 unit=ft³
